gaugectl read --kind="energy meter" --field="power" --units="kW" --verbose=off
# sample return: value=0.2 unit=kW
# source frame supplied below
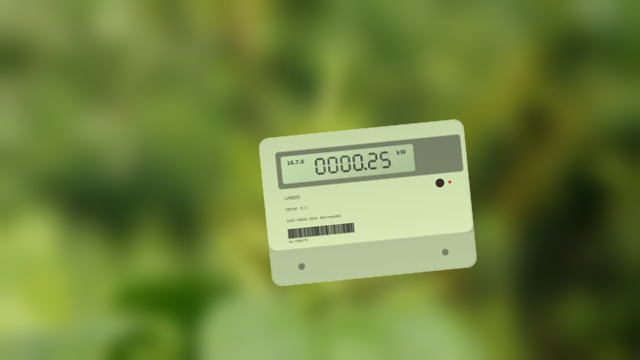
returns value=0.25 unit=kW
